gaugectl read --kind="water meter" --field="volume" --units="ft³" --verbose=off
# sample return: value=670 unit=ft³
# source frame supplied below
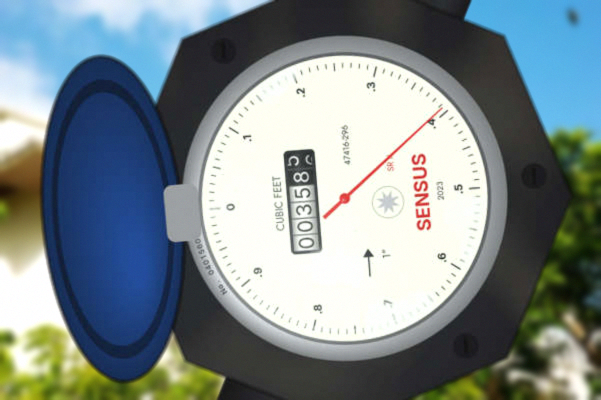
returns value=3585.39 unit=ft³
